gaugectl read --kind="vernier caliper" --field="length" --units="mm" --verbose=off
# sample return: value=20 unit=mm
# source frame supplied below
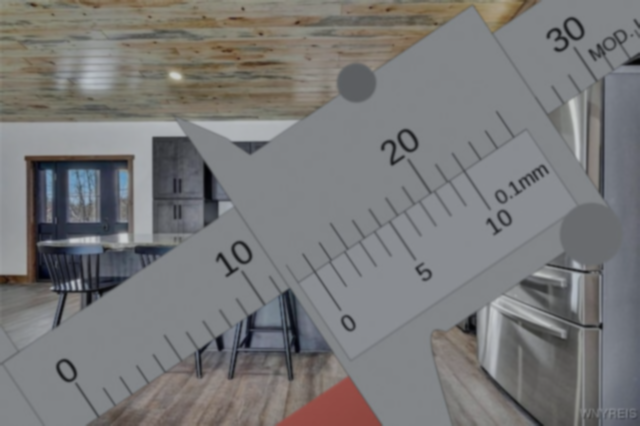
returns value=13.0 unit=mm
